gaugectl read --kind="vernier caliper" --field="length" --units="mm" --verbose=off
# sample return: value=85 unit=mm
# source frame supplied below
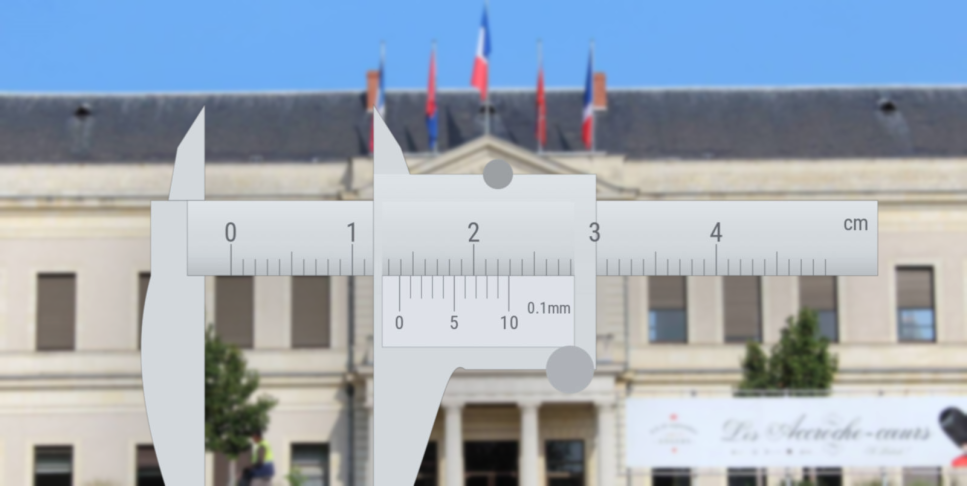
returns value=13.9 unit=mm
